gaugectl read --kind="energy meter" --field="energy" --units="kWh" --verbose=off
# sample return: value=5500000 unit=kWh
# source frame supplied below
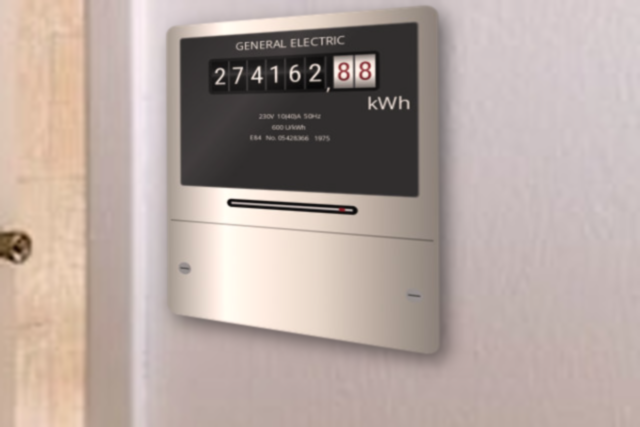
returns value=274162.88 unit=kWh
